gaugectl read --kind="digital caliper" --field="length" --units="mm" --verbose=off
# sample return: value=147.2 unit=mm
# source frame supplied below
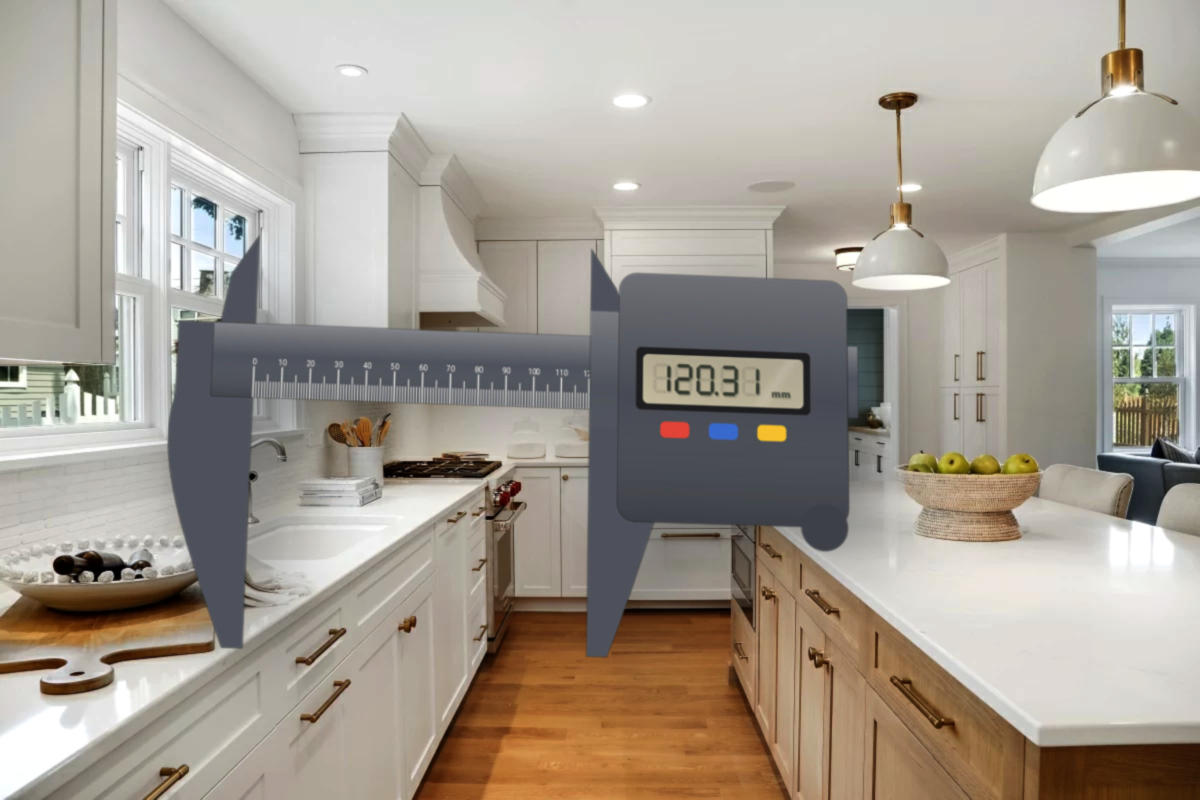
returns value=120.31 unit=mm
